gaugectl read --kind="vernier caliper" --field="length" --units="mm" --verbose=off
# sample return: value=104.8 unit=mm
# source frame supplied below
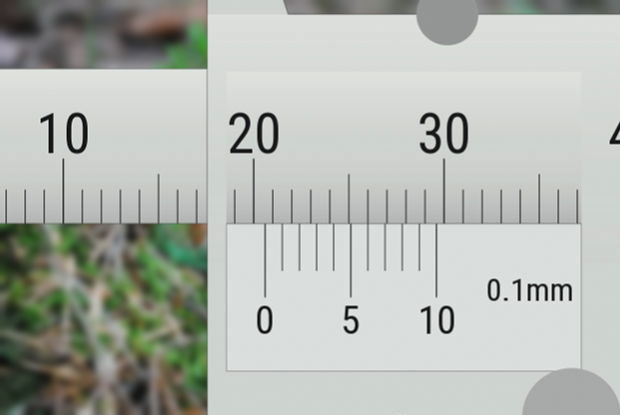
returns value=20.6 unit=mm
